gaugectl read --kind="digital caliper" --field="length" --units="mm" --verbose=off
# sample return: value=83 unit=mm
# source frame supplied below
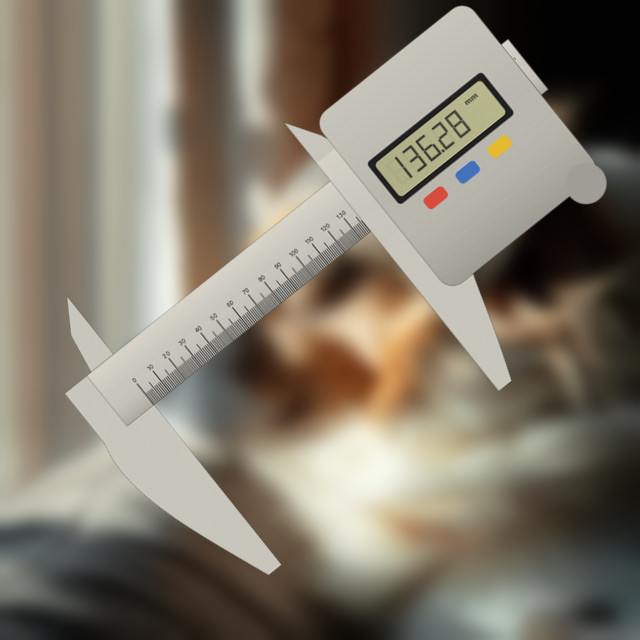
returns value=136.28 unit=mm
